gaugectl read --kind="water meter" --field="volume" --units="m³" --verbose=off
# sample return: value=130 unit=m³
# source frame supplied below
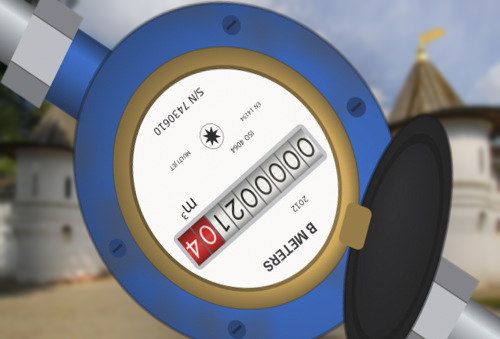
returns value=21.04 unit=m³
